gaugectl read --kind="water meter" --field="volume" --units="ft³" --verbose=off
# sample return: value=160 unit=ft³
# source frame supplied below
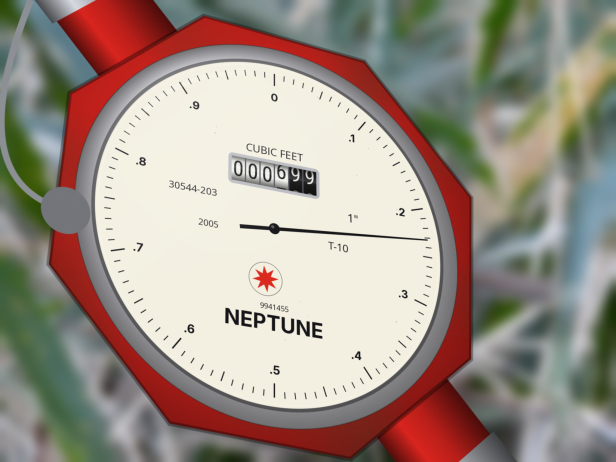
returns value=699.23 unit=ft³
